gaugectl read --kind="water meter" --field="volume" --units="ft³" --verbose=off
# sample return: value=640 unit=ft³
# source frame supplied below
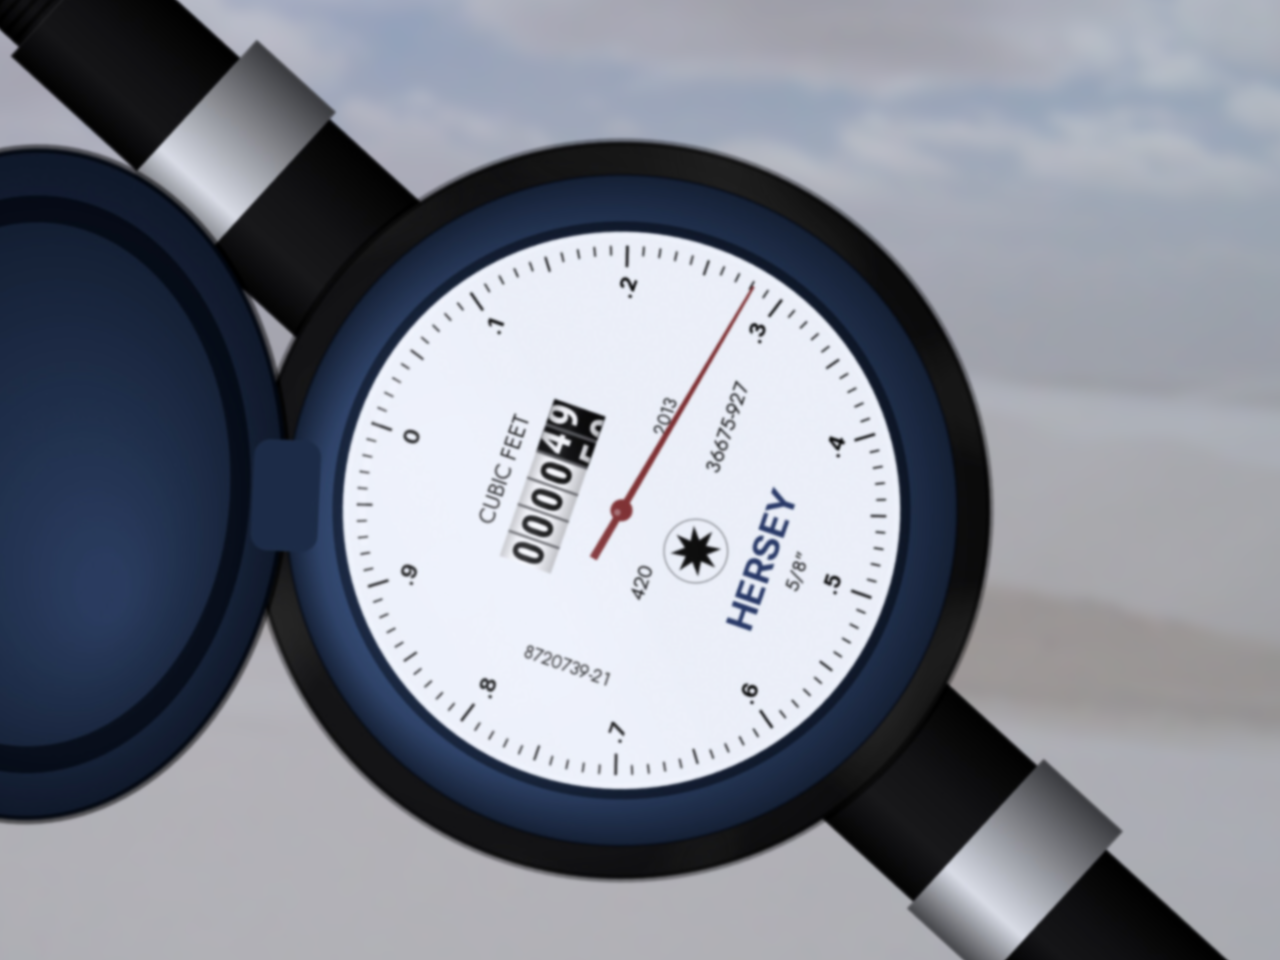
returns value=49.28 unit=ft³
